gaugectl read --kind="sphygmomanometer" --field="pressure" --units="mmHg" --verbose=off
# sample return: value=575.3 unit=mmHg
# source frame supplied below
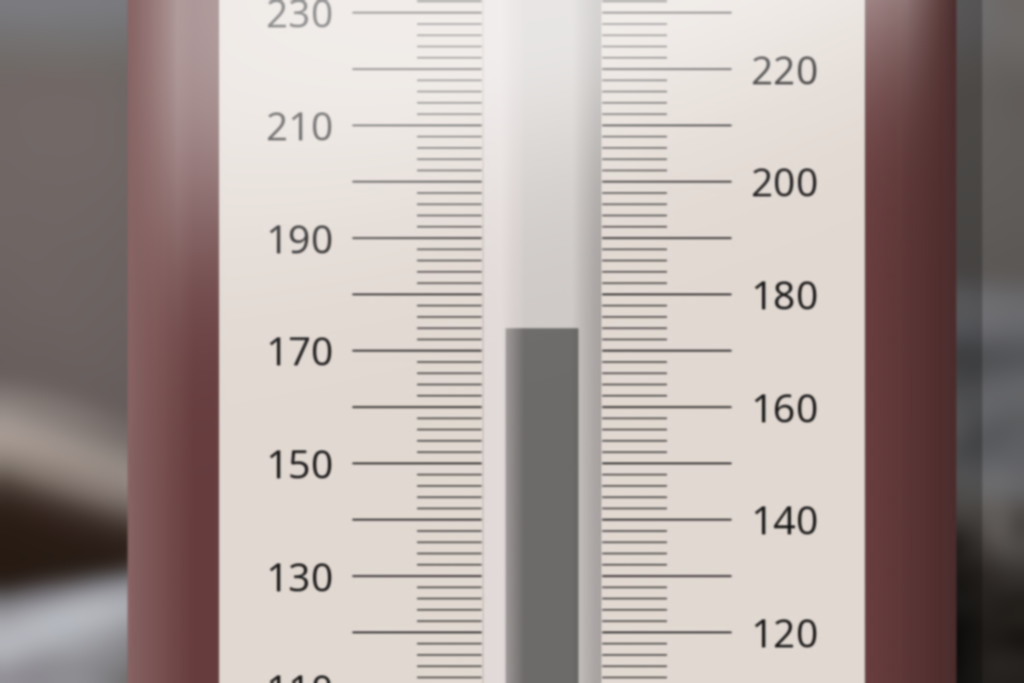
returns value=174 unit=mmHg
